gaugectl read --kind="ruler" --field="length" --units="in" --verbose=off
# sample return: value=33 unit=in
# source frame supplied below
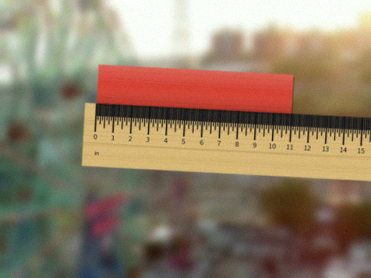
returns value=11 unit=in
